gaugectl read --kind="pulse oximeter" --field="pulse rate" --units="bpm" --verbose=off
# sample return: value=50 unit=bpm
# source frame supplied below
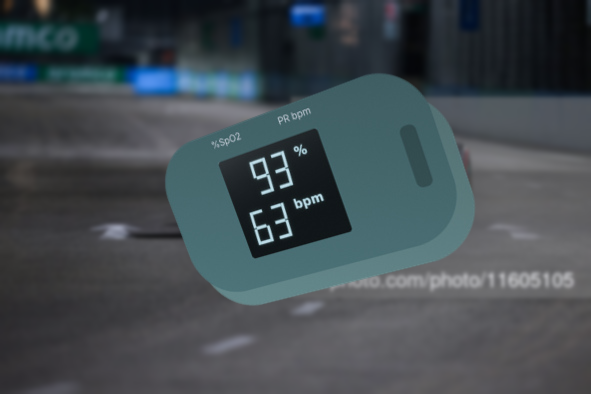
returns value=63 unit=bpm
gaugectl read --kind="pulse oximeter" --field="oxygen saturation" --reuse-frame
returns value=93 unit=%
